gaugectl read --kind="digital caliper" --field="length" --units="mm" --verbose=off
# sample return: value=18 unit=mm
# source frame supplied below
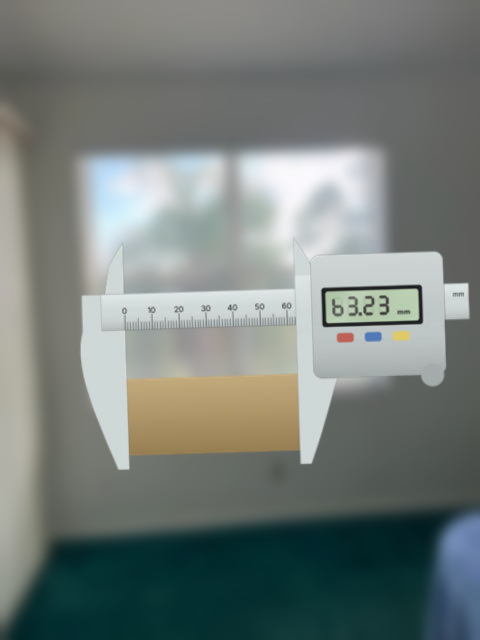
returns value=63.23 unit=mm
